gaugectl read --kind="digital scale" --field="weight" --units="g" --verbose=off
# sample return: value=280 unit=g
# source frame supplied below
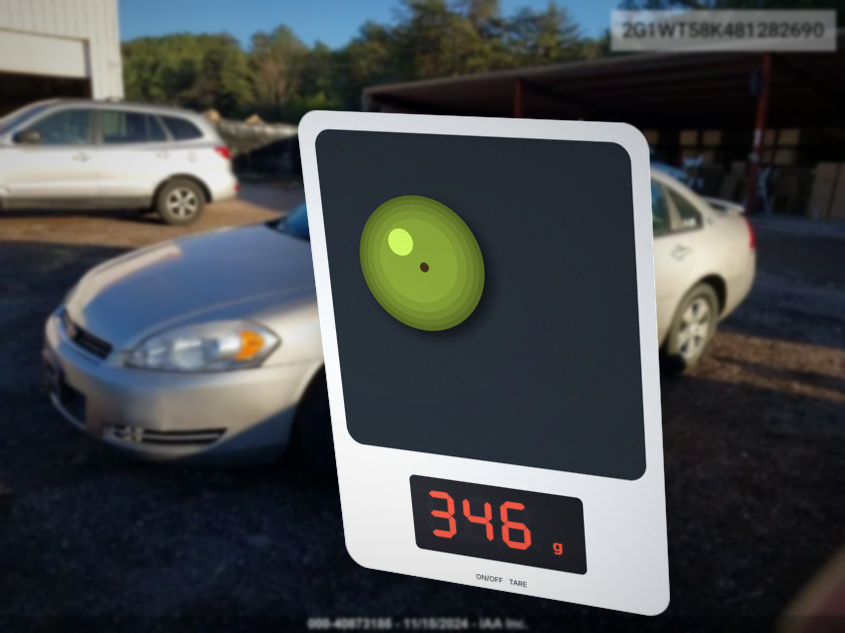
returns value=346 unit=g
